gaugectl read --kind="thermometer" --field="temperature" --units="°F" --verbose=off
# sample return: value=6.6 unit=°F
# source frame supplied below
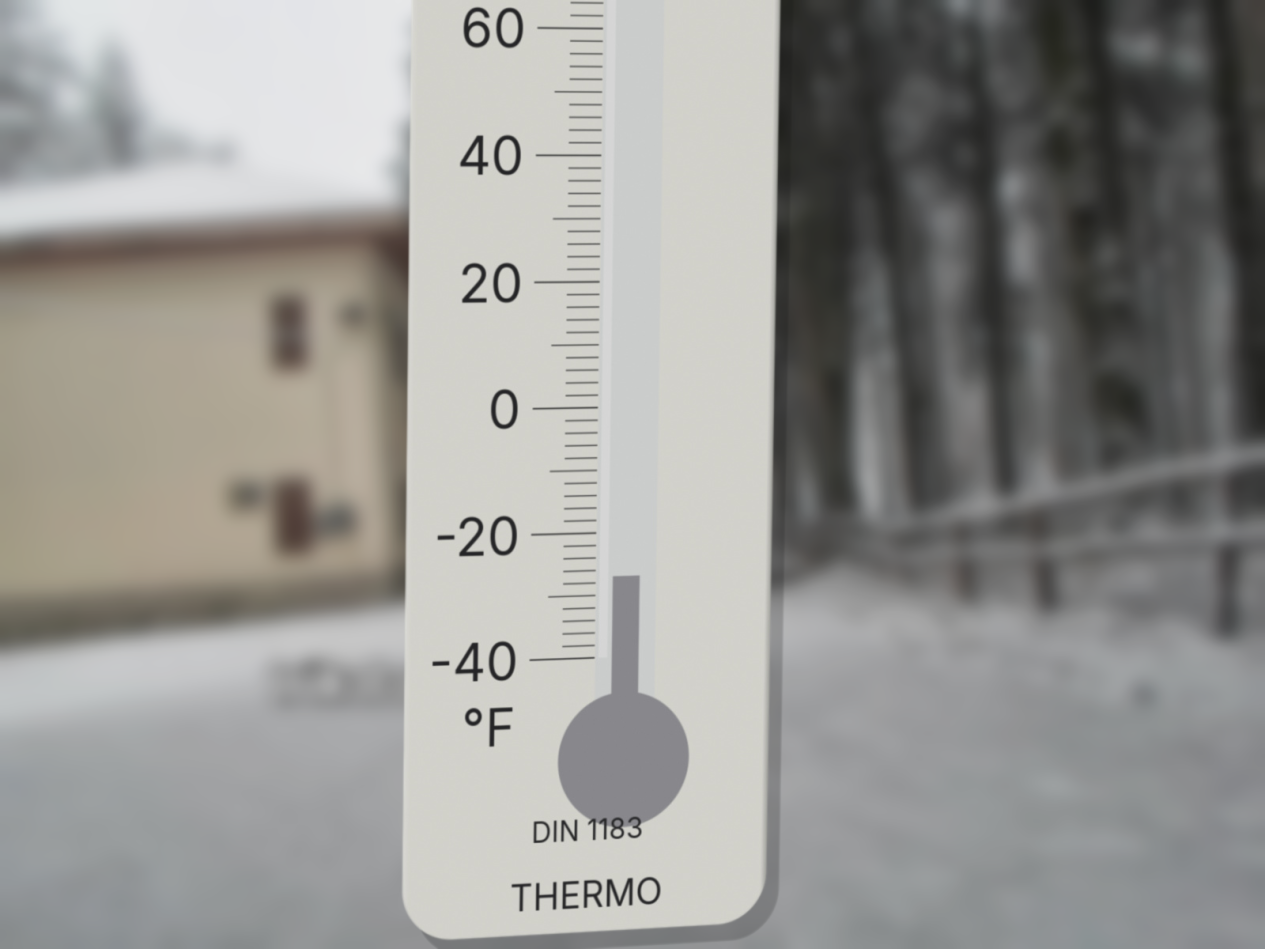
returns value=-27 unit=°F
